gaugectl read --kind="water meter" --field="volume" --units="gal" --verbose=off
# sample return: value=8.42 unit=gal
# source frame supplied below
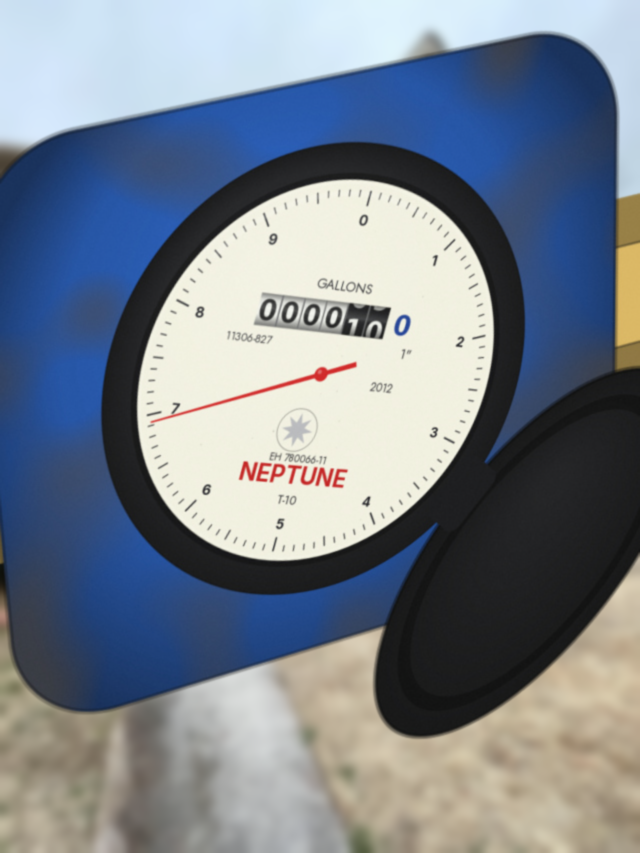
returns value=96.9 unit=gal
